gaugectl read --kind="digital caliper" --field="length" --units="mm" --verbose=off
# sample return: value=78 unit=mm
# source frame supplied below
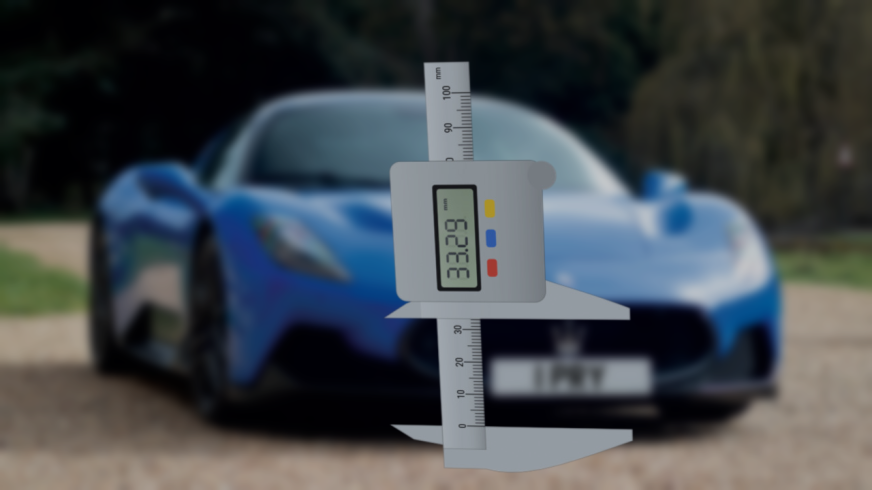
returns value=33.29 unit=mm
